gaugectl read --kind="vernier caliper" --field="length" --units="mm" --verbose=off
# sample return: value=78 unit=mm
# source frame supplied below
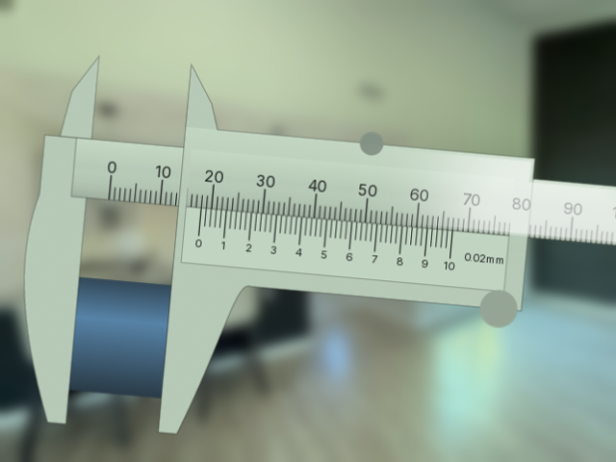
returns value=18.0 unit=mm
